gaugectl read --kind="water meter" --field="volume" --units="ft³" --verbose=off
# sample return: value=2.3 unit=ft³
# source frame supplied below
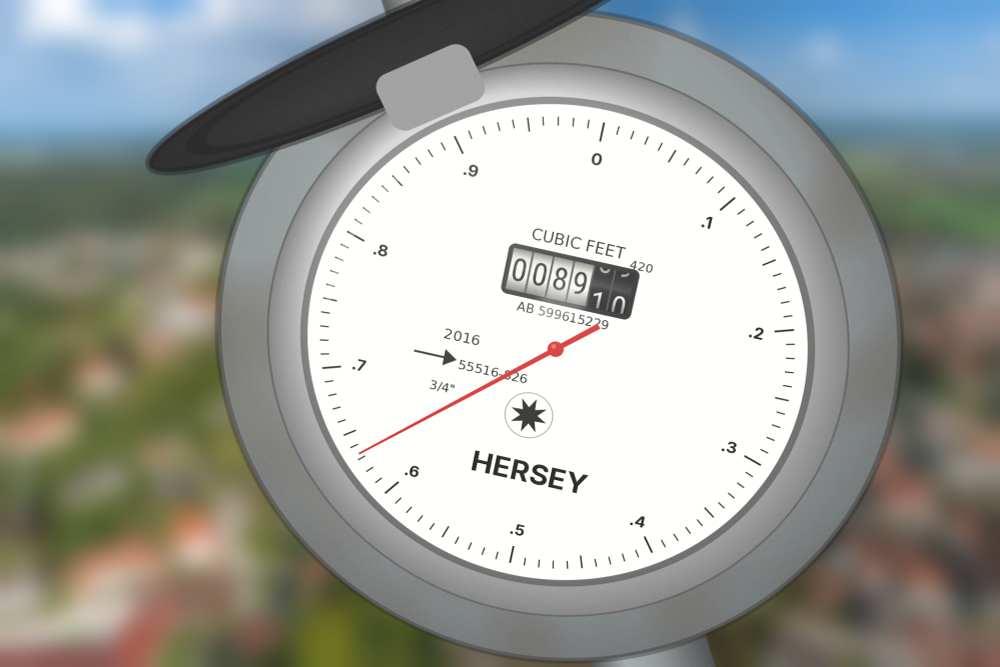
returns value=8909.63 unit=ft³
